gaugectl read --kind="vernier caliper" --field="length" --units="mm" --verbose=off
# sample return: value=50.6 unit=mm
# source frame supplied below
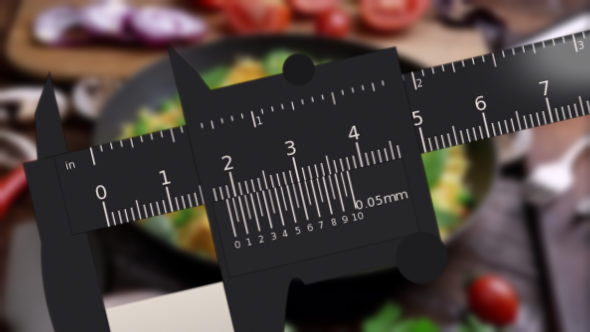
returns value=18.6 unit=mm
